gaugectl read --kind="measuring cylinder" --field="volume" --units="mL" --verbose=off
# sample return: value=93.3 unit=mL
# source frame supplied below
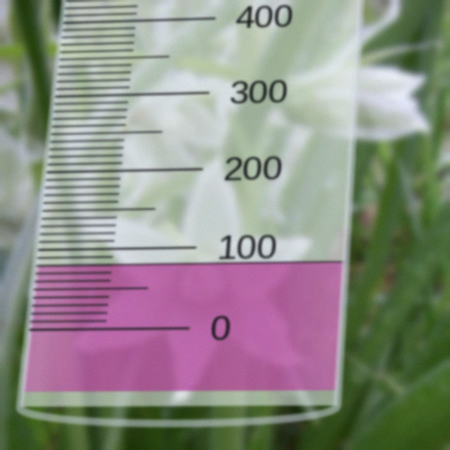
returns value=80 unit=mL
